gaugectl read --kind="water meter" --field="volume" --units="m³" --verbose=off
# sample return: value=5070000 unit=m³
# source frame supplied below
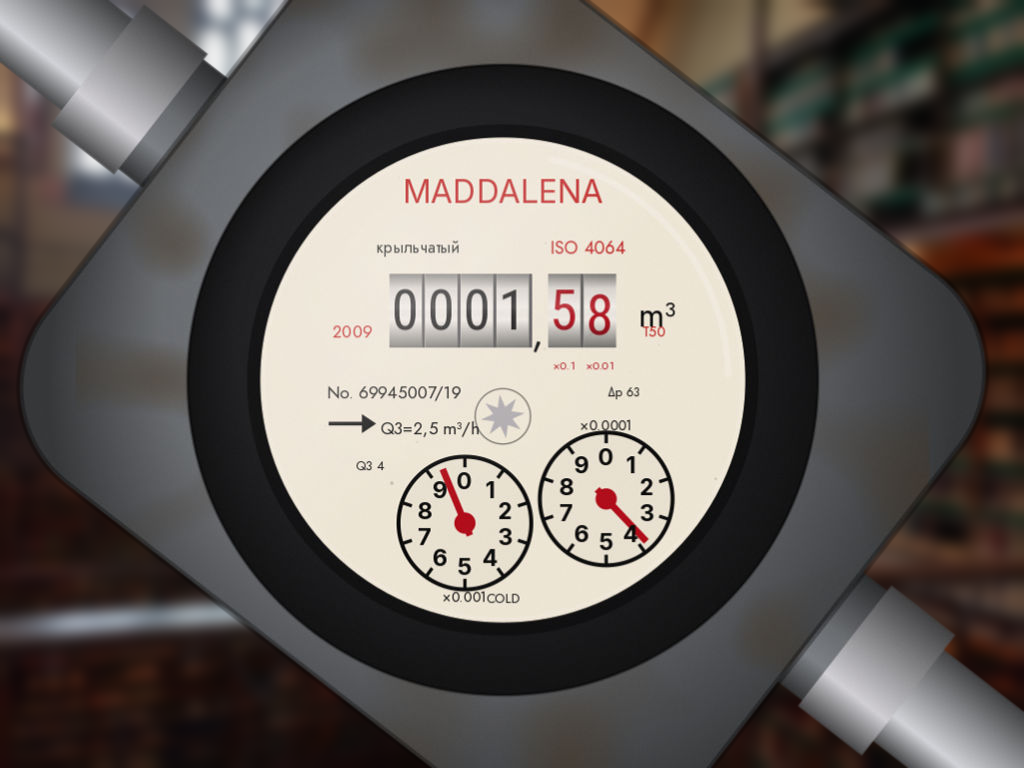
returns value=1.5793 unit=m³
